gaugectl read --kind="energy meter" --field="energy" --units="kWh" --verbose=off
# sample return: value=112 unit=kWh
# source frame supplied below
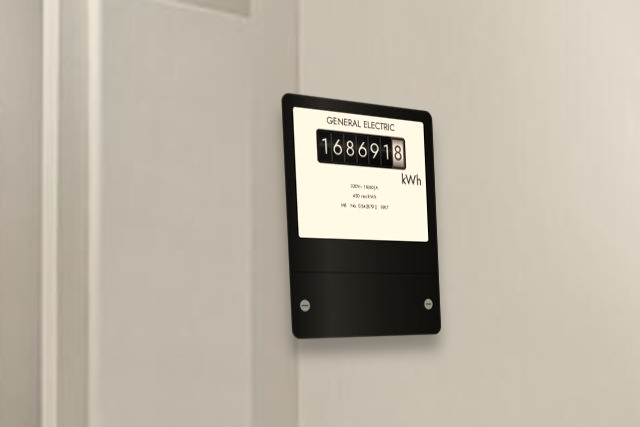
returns value=168691.8 unit=kWh
